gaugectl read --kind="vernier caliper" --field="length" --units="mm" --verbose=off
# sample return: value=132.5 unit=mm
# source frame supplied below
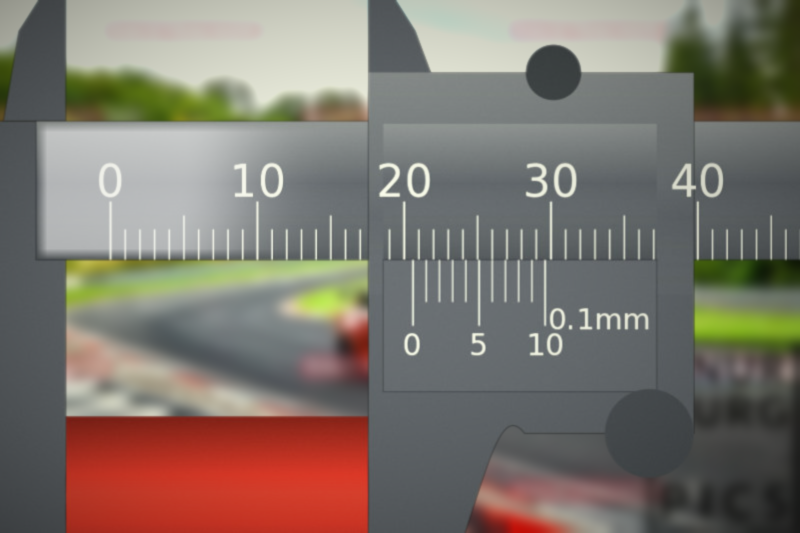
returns value=20.6 unit=mm
